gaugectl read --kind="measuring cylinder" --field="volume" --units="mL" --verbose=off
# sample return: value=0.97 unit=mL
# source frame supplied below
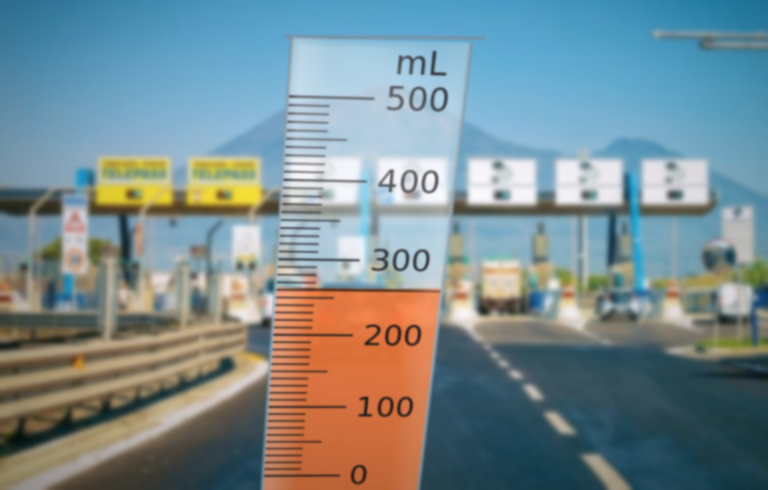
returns value=260 unit=mL
